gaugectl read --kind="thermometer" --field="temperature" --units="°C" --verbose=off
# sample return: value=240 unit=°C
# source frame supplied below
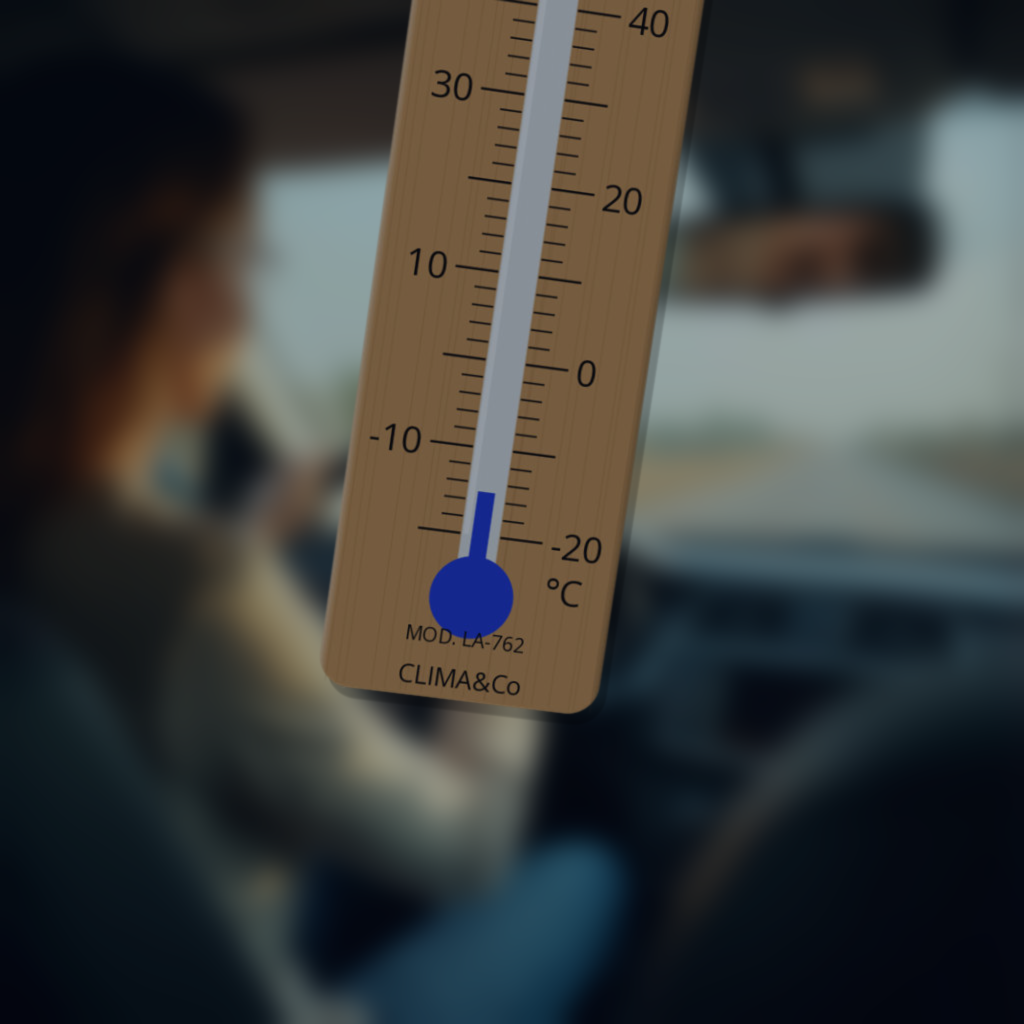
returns value=-15 unit=°C
